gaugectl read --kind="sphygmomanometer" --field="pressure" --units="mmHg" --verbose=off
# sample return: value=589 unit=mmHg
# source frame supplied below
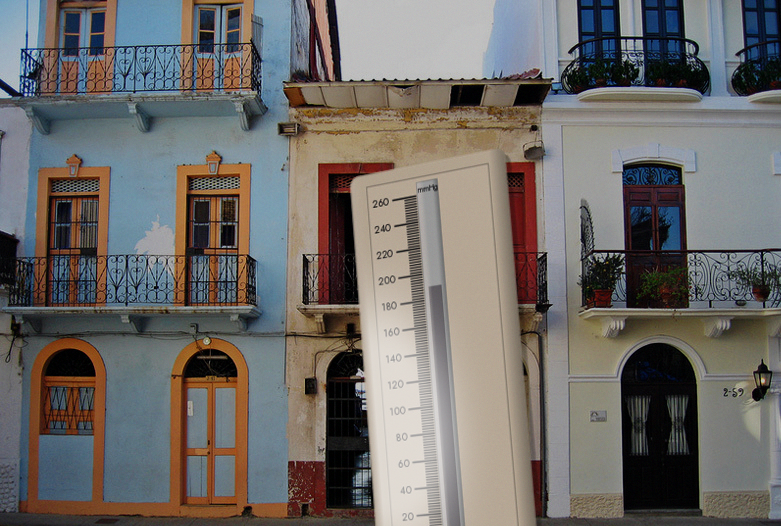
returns value=190 unit=mmHg
